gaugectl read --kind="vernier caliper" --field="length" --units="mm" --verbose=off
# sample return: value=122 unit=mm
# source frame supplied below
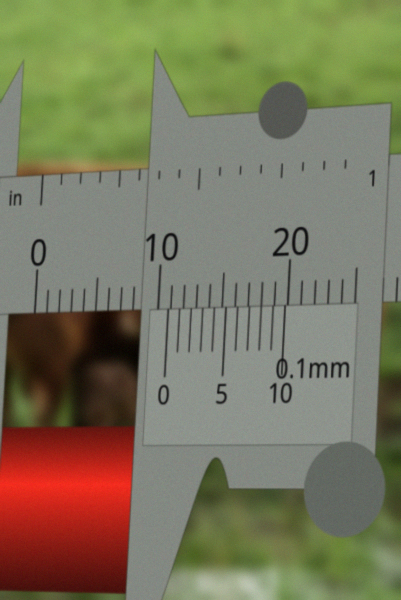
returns value=10.8 unit=mm
